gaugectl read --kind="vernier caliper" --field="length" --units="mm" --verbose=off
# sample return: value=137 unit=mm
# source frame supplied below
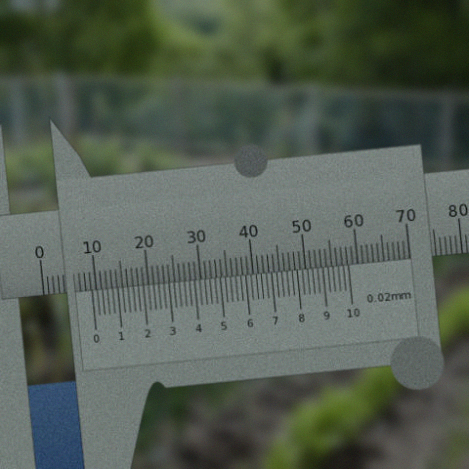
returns value=9.2 unit=mm
